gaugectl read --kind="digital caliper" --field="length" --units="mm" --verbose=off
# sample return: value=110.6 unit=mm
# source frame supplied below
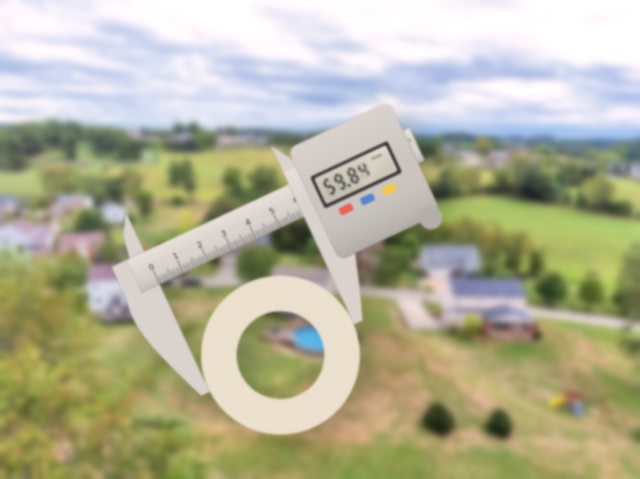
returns value=59.84 unit=mm
